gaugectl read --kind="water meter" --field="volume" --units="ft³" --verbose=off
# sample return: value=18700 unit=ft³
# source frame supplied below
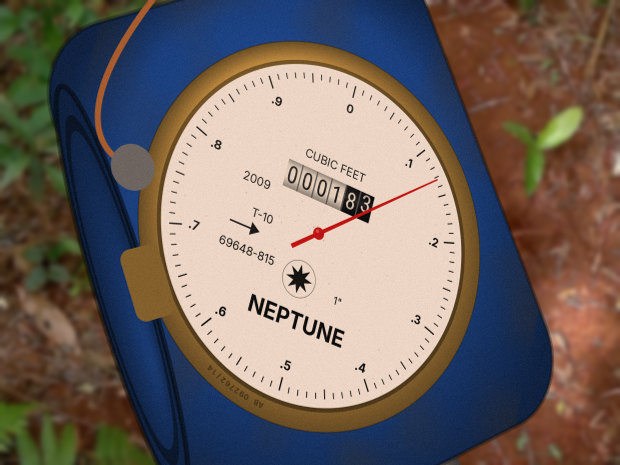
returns value=183.13 unit=ft³
